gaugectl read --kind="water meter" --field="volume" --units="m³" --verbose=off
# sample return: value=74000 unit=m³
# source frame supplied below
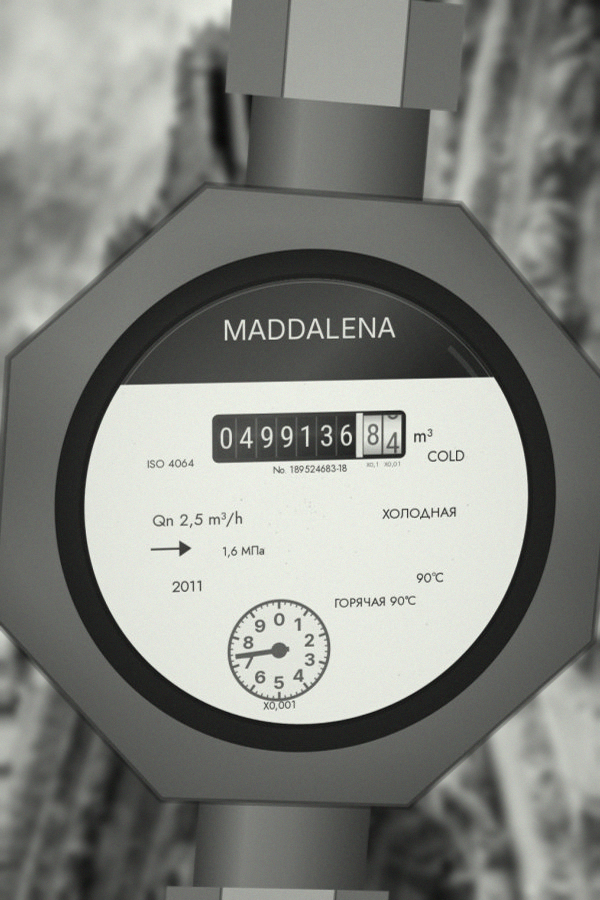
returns value=499136.837 unit=m³
